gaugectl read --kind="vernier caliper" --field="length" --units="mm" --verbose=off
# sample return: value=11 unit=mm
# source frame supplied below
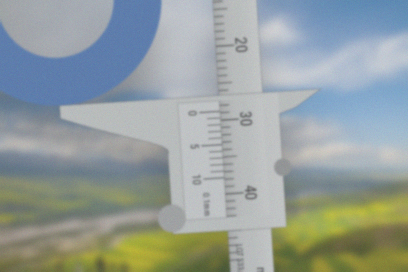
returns value=28.8 unit=mm
